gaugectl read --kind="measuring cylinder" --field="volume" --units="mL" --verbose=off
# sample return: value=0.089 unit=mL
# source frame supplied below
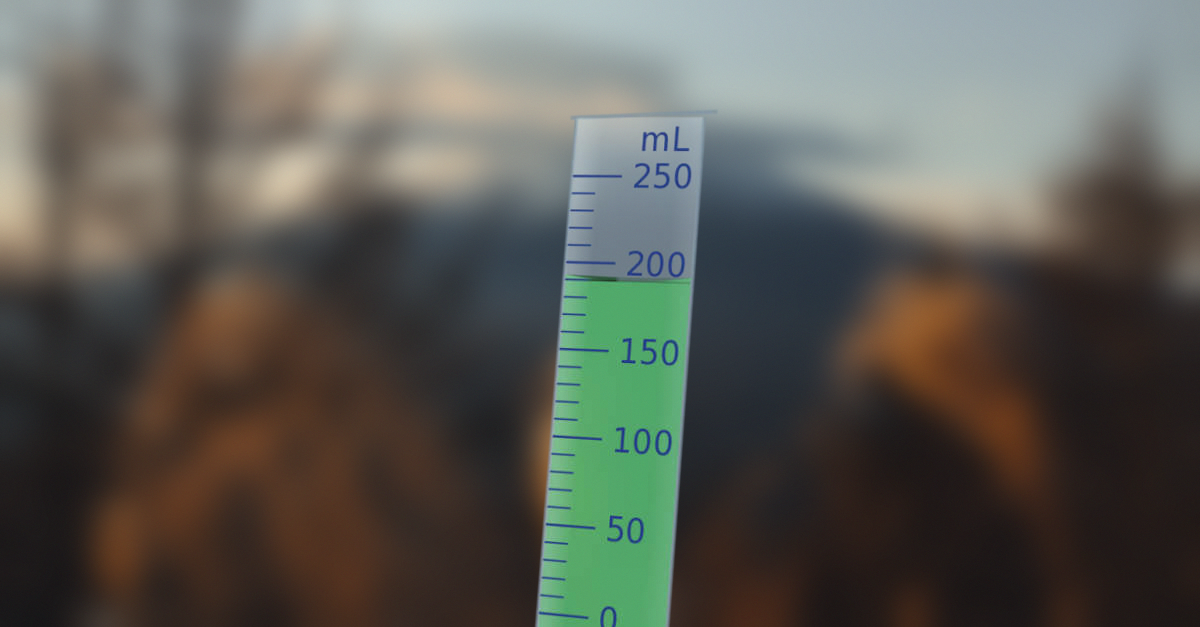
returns value=190 unit=mL
